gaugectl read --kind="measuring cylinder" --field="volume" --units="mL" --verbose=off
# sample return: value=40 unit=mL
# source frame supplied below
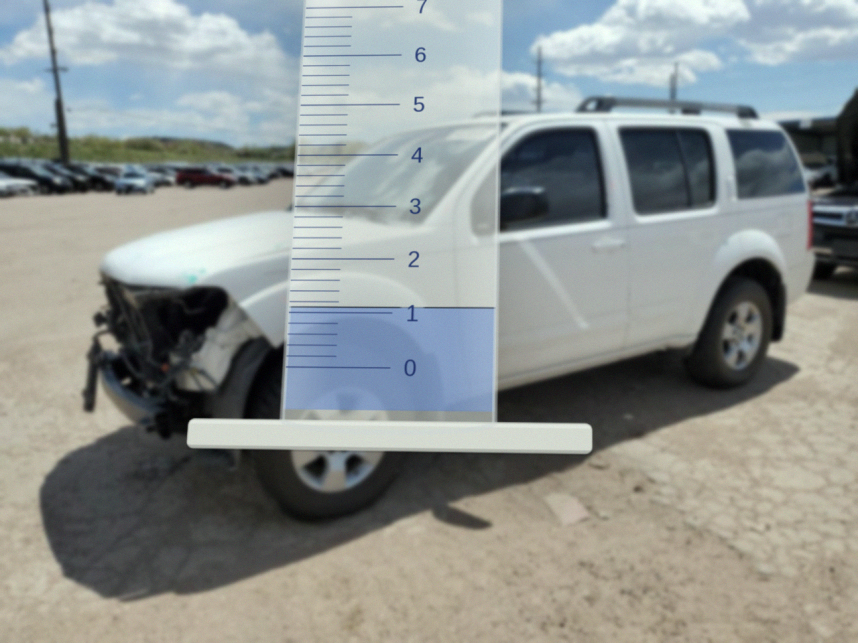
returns value=1.1 unit=mL
